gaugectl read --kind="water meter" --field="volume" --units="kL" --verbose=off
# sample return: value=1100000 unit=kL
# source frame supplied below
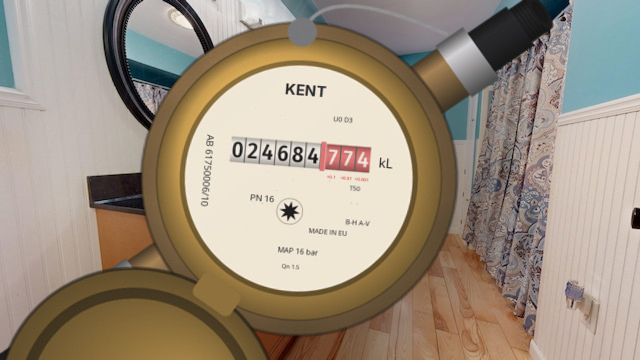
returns value=24684.774 unit=kL
